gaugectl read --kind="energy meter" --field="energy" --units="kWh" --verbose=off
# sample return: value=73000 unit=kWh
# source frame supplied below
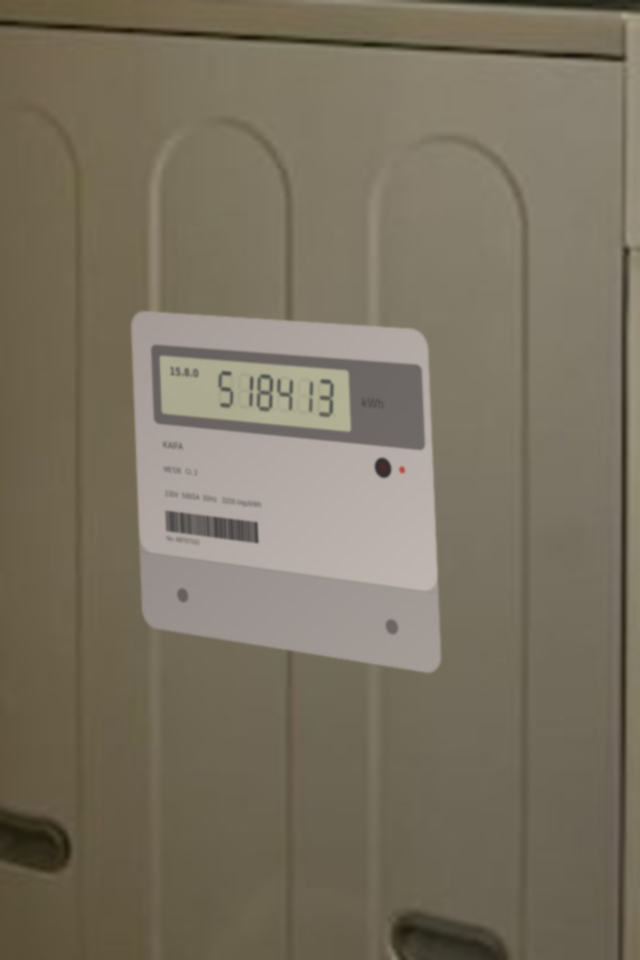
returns value=518413 unit=kWh
